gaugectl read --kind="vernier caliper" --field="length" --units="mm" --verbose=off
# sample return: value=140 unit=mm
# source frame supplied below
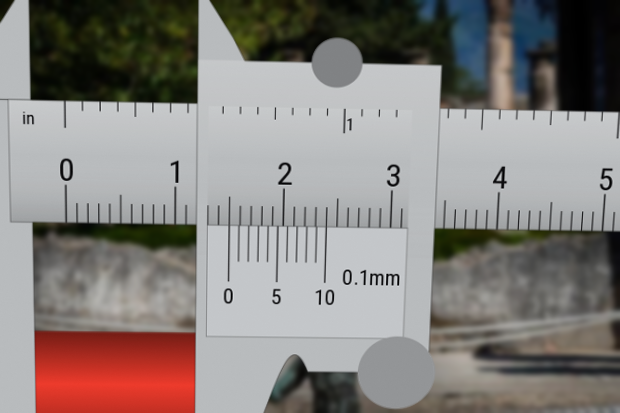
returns value=15.0 unit=mm
